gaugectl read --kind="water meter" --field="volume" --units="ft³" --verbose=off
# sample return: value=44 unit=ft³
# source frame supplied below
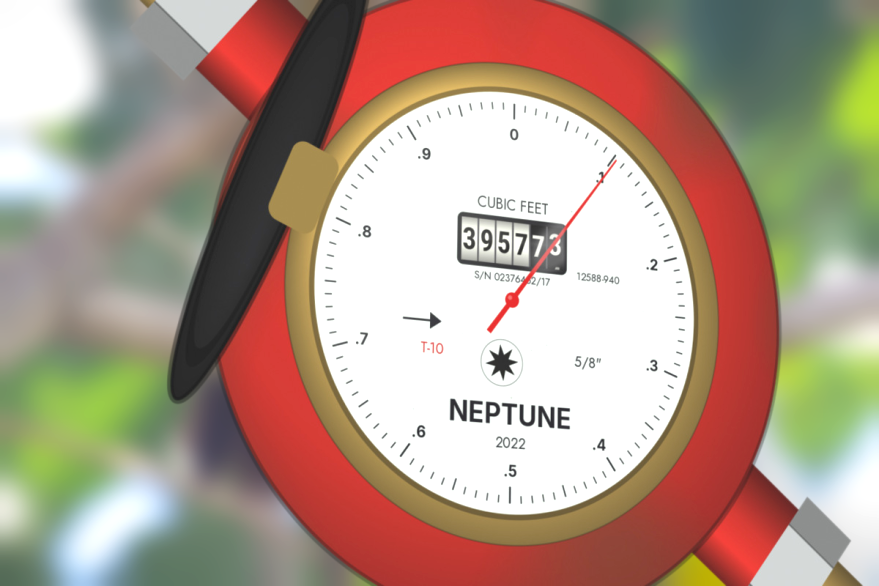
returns value=395773.10 unit=ft³
